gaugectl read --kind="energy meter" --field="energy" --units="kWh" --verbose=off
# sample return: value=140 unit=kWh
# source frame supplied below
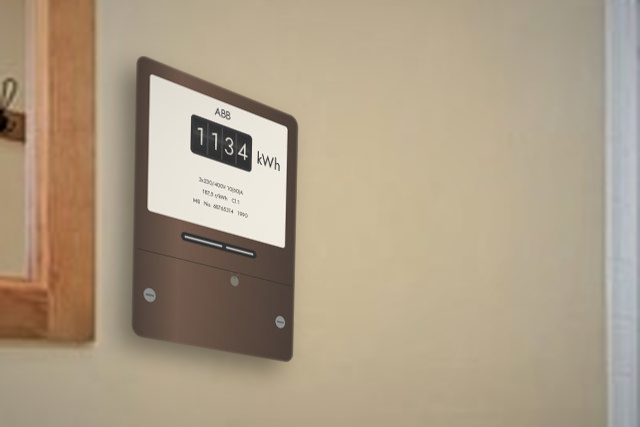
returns value=1134 unit=kWh
